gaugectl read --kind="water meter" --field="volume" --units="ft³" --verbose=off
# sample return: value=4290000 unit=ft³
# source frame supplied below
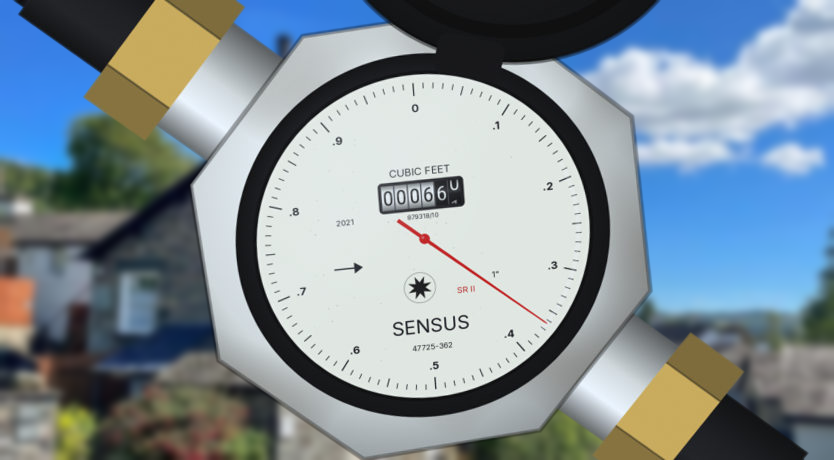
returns value=660.36 unit=ft³
